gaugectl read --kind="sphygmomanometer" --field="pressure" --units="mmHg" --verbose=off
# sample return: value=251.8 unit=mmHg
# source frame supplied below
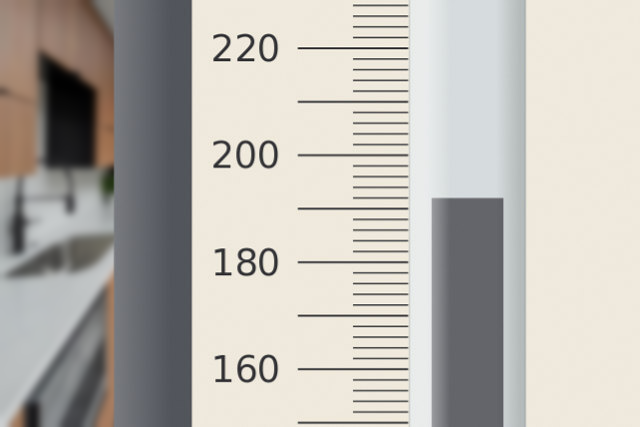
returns value=192 unit=mmHg
